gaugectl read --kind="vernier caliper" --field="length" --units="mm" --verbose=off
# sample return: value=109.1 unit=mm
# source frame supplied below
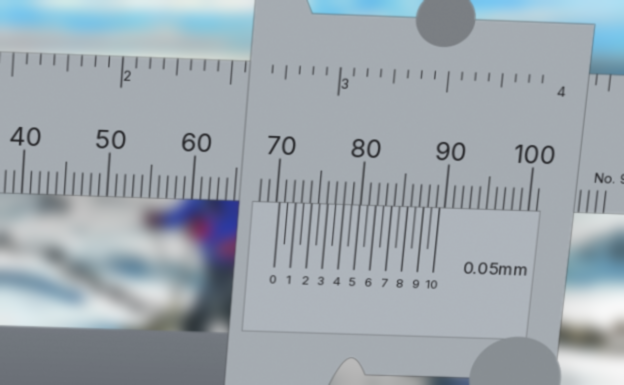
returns value=70.4 unit=mm
